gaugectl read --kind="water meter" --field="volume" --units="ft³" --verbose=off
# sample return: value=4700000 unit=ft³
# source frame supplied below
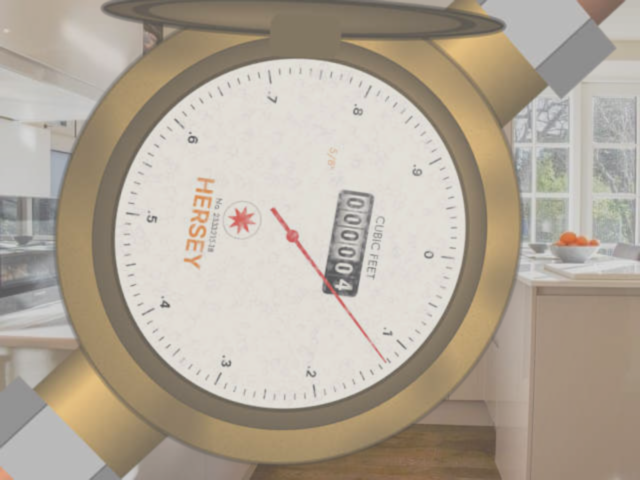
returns value=4.12 unit=ft³
